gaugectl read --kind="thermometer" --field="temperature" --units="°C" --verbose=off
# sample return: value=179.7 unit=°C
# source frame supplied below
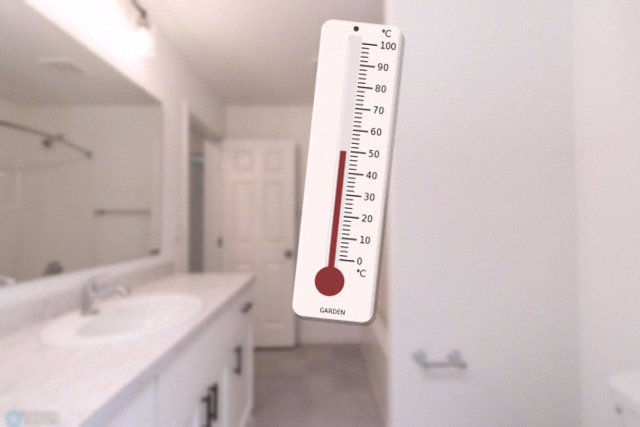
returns value=50 unit=°C
